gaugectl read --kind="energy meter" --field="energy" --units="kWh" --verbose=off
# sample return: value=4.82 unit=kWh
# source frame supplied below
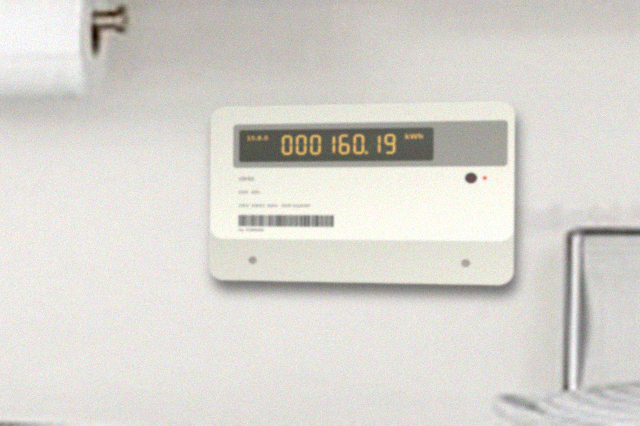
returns value=160.19 unit=kWh
